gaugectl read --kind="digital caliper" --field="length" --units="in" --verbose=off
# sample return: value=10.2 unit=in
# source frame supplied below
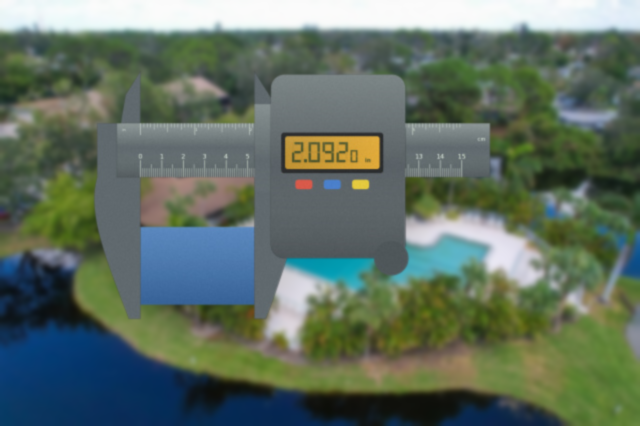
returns value=2.0920 unit=in
